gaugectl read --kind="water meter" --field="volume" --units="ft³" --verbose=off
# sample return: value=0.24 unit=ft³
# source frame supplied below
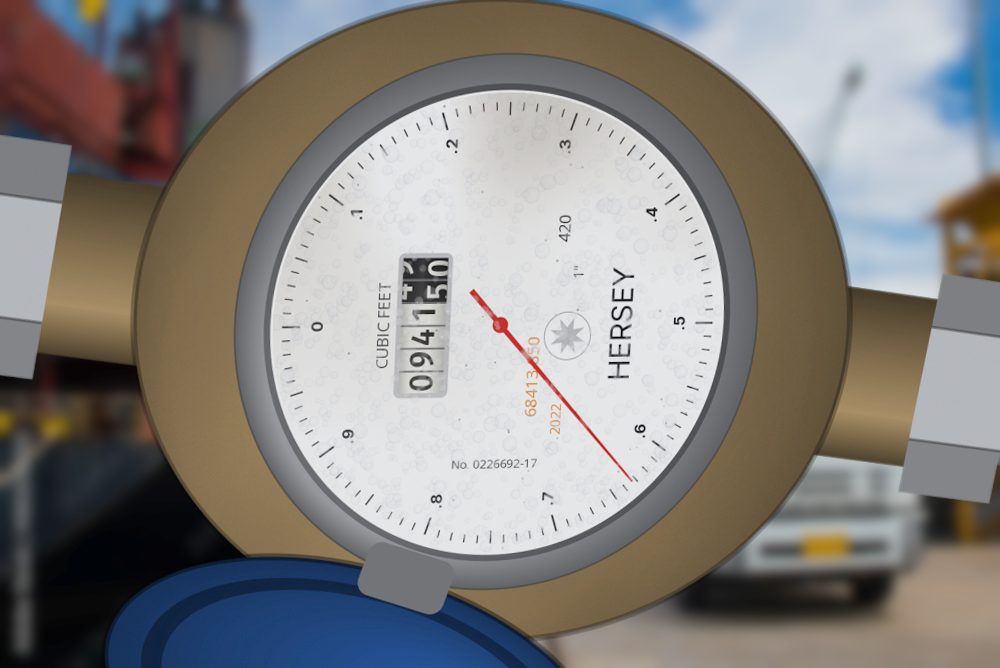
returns value=94149.63 unit=ft³
